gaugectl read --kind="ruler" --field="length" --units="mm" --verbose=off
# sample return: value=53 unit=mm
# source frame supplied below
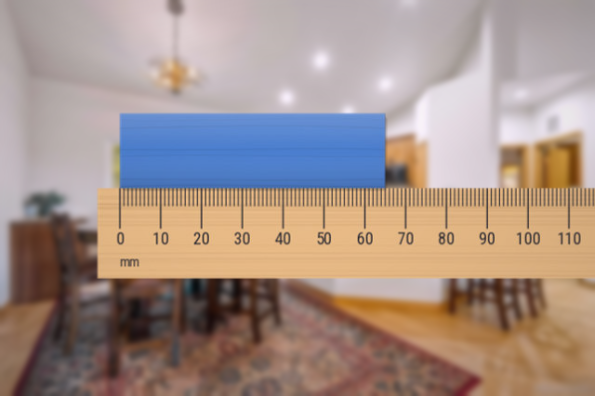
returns value=65 unit=mm
